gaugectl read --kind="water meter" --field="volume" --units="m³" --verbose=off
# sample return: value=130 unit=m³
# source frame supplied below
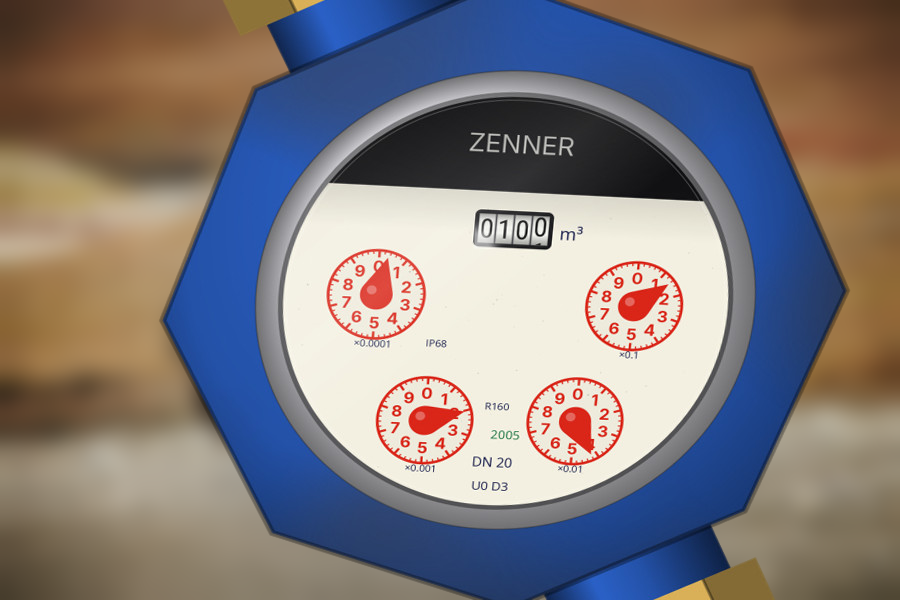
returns value=100.1420 unit=m³
